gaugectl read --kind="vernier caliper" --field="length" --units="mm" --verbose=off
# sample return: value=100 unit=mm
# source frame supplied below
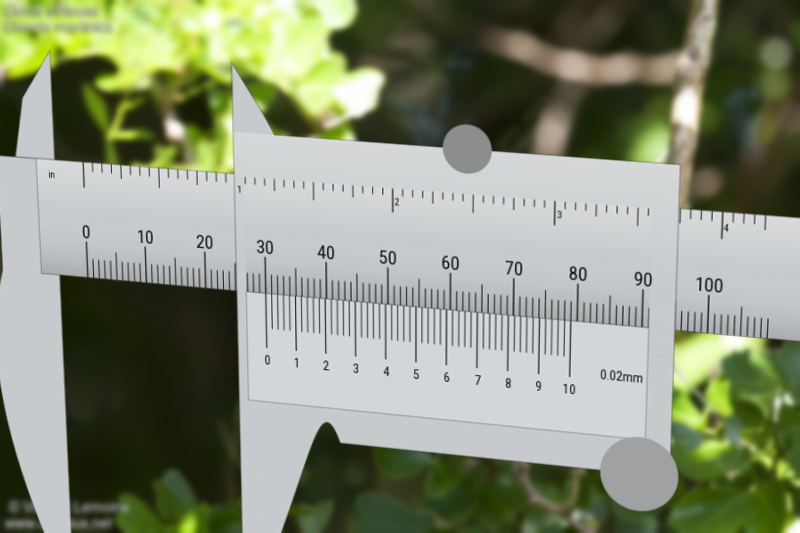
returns value=30.0 unit=mm
